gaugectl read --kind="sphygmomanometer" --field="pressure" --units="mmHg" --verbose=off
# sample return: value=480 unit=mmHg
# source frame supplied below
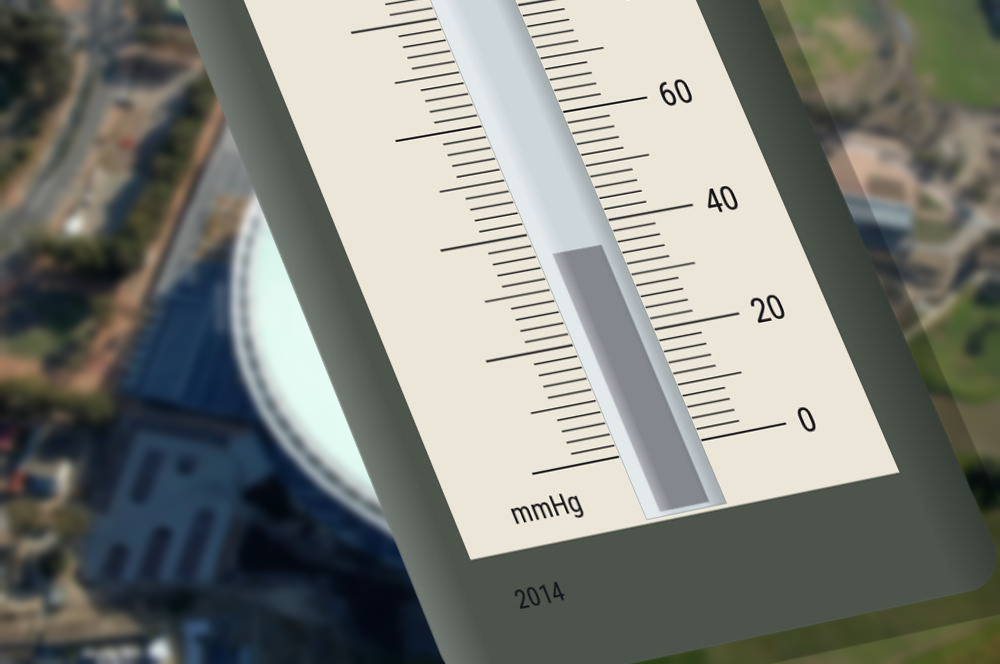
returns value=36 unit=mmHg
